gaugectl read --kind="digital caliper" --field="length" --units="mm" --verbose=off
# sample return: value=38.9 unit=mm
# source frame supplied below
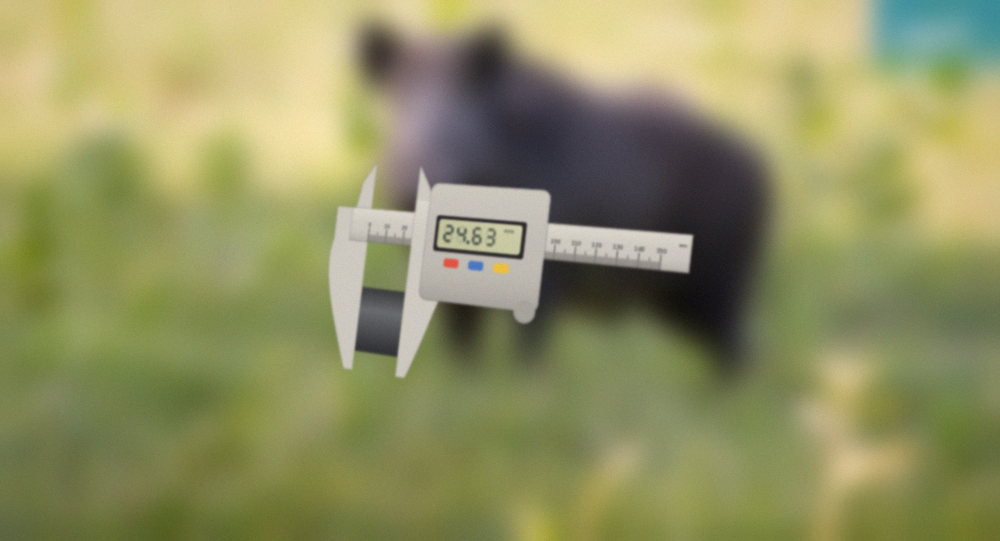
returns value=24.63 unit=mm
